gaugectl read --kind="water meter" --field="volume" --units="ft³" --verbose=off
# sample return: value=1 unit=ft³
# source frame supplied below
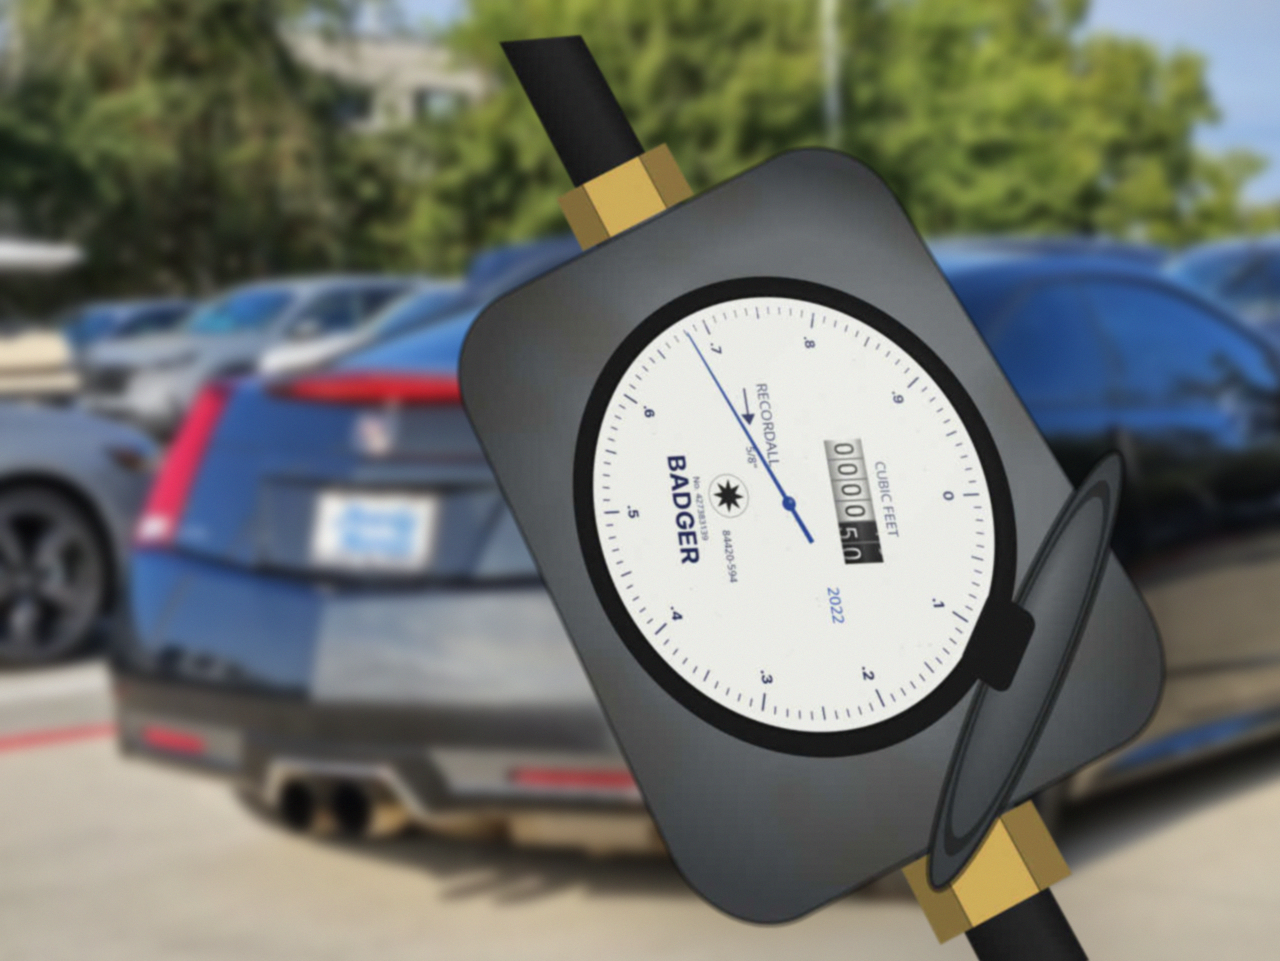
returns value=49.68 unit=ft³
